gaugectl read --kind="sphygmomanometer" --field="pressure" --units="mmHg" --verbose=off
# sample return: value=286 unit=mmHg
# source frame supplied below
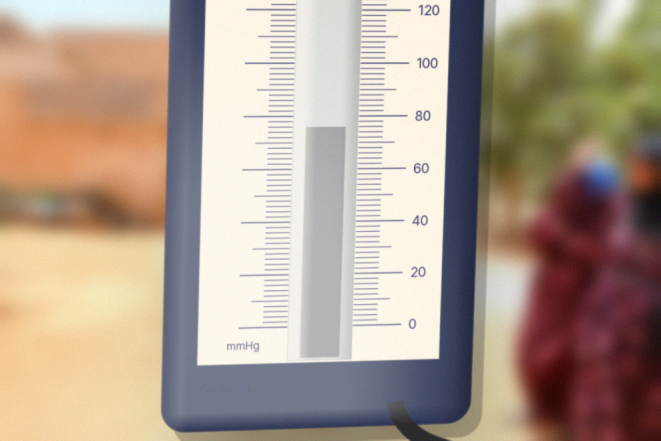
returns value=76 unit=mmHg
